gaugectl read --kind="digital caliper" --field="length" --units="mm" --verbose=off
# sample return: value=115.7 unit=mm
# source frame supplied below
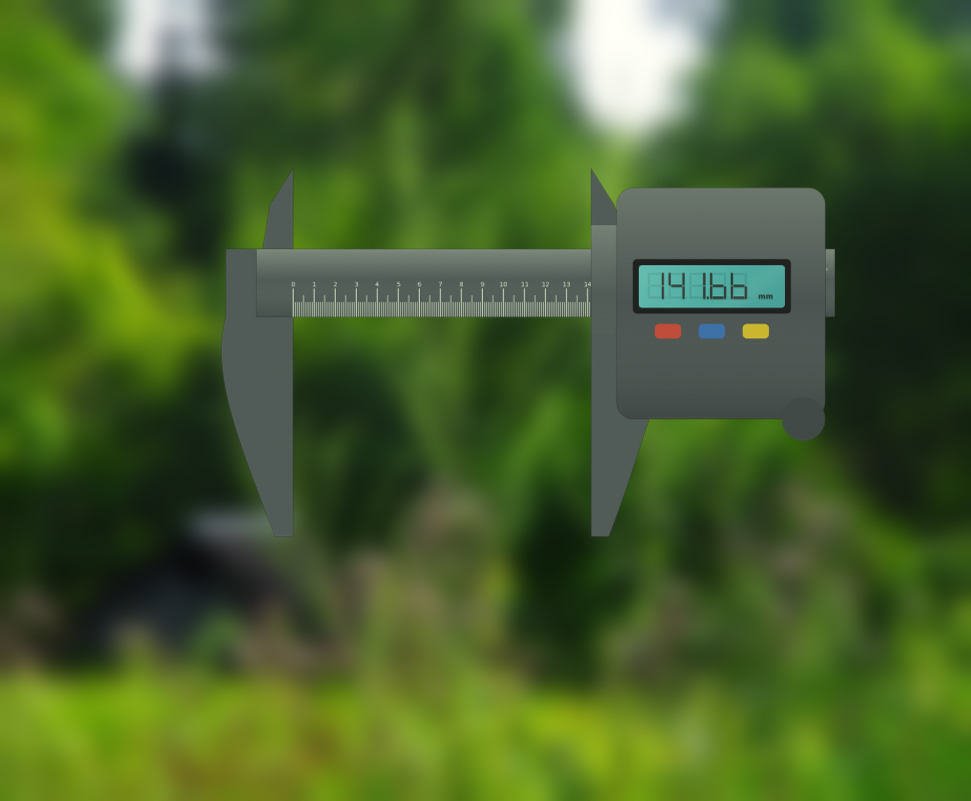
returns value=141.66 unit=mm
